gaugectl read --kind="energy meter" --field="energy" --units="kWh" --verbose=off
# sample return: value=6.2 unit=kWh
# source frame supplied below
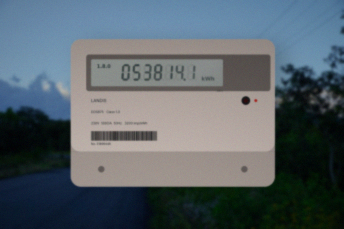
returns value=53814.1 unit=kWh
